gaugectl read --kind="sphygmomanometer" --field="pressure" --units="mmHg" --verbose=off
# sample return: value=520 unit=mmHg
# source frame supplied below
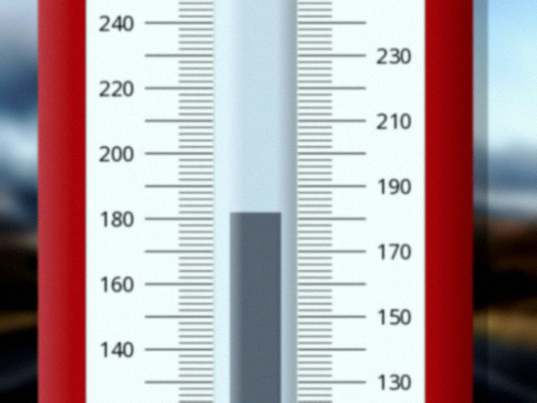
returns value=182 unit=mmHg
